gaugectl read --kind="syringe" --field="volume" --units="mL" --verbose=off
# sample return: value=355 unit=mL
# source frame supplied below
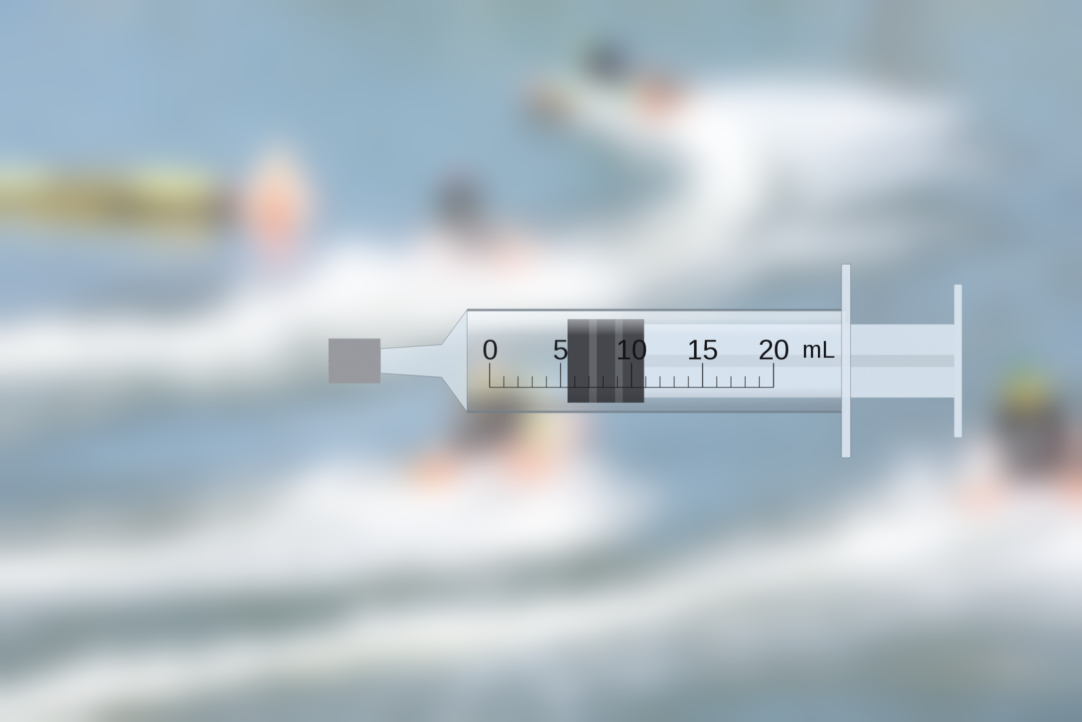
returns value=5.5 unit=mL
